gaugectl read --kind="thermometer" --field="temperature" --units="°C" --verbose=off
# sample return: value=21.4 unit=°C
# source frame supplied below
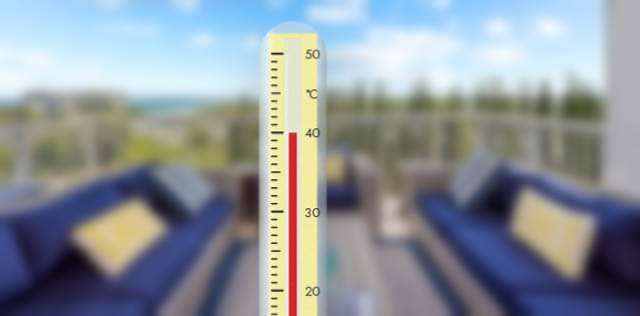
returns value=40 unit=°C
